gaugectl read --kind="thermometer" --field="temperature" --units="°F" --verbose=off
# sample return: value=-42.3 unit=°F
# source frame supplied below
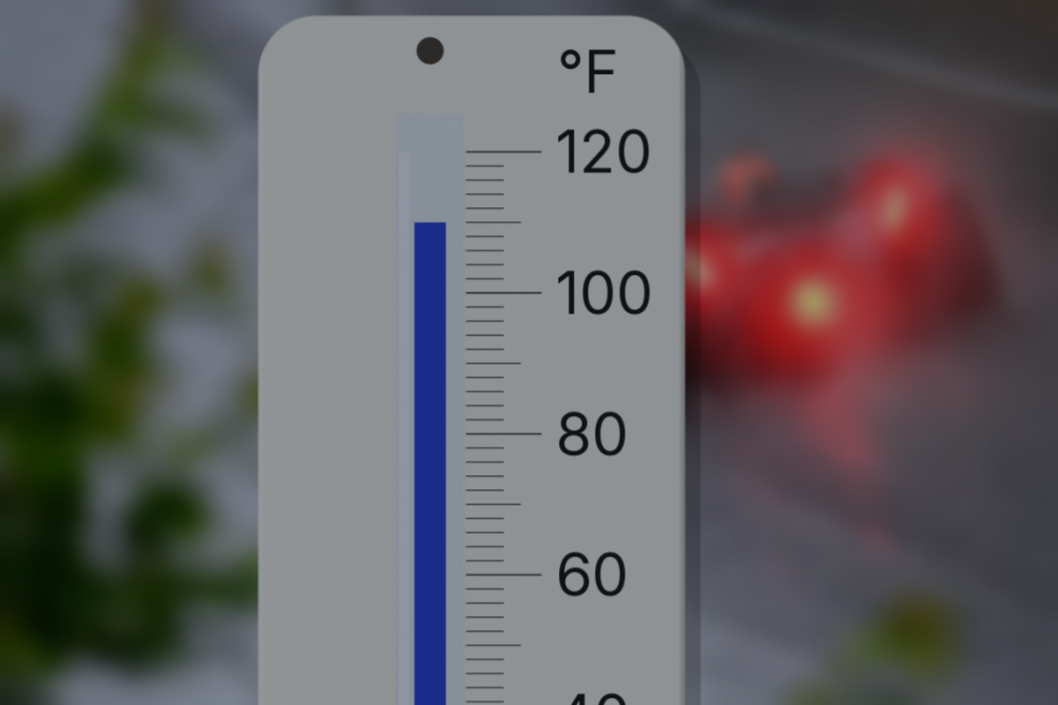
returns value=110 unit=°F
